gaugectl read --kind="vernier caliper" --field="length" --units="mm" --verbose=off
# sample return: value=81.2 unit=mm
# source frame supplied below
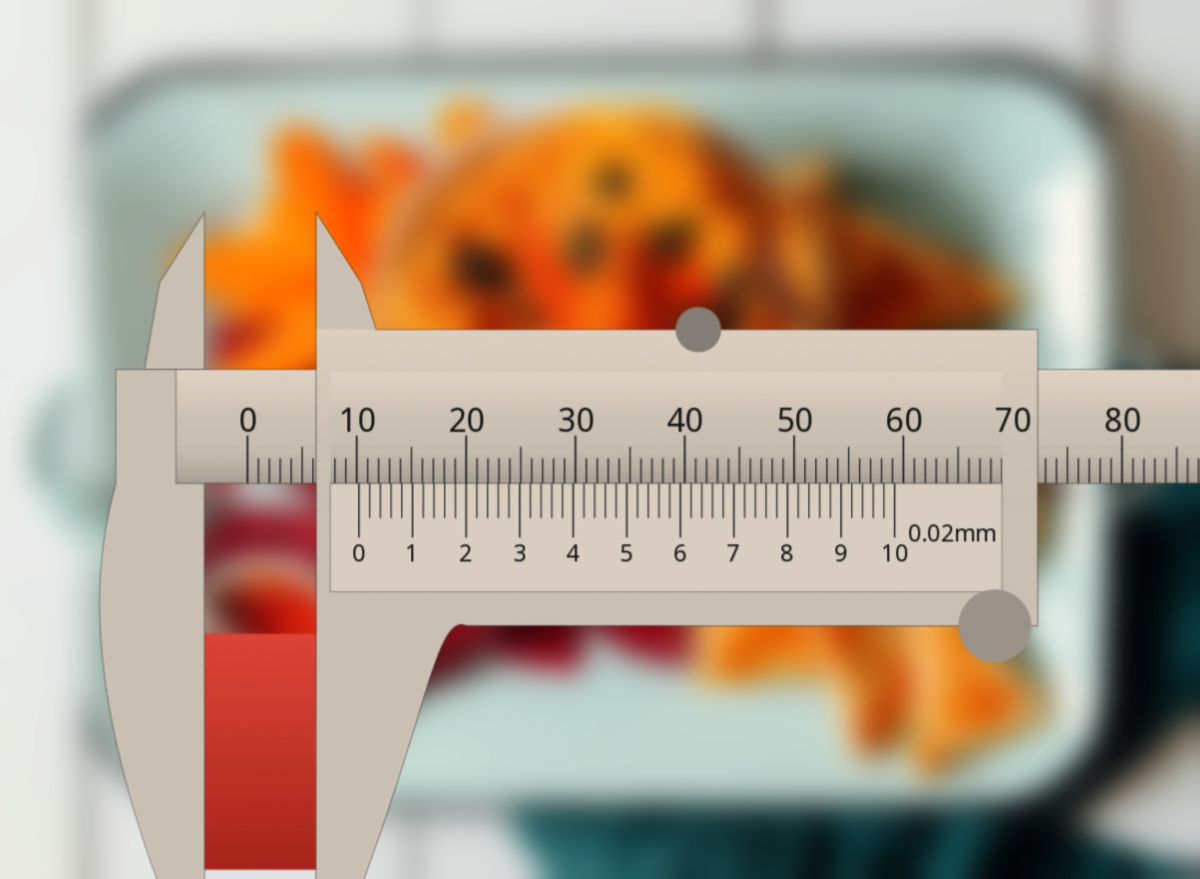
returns value=10.2 unit=mm
